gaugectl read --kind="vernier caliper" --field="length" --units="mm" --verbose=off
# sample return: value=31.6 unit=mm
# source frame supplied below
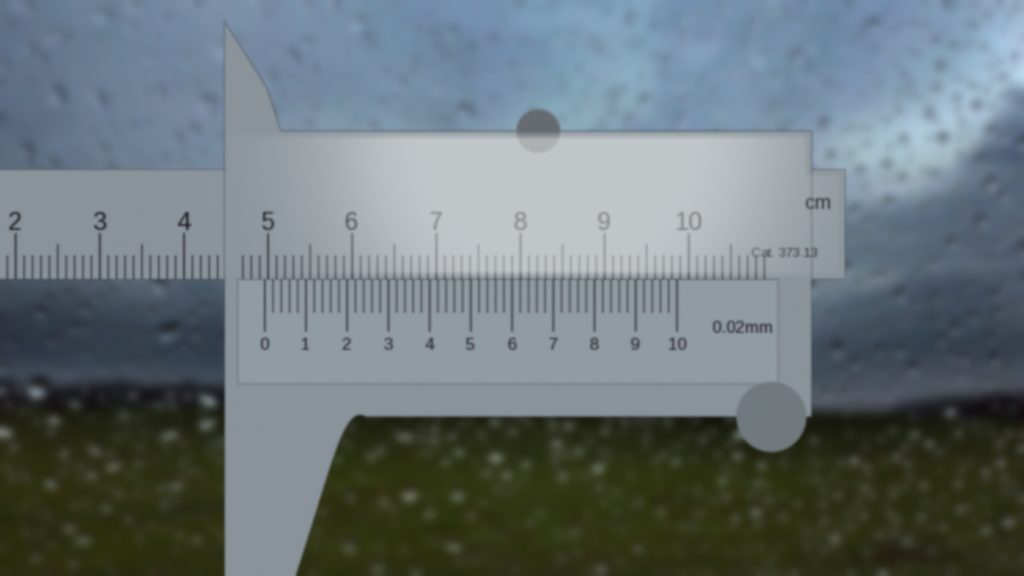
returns value=49.6 unit=mm
